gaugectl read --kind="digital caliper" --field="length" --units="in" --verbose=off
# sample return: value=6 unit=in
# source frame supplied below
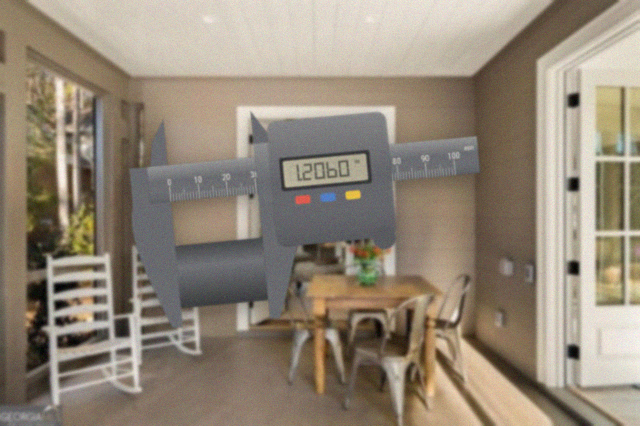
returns value=1.2060 unit=in
